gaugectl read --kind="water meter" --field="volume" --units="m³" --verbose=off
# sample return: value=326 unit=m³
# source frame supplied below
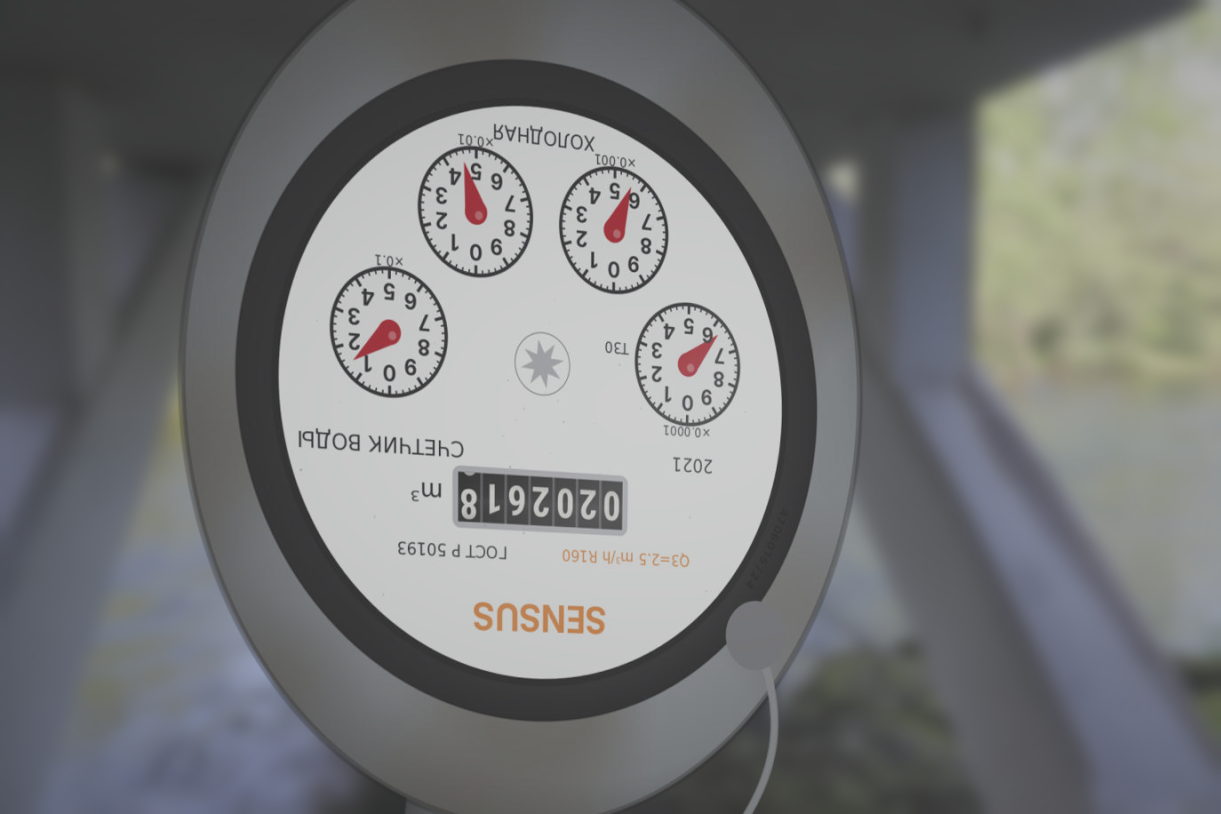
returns value=202618.1456 unit=m³
